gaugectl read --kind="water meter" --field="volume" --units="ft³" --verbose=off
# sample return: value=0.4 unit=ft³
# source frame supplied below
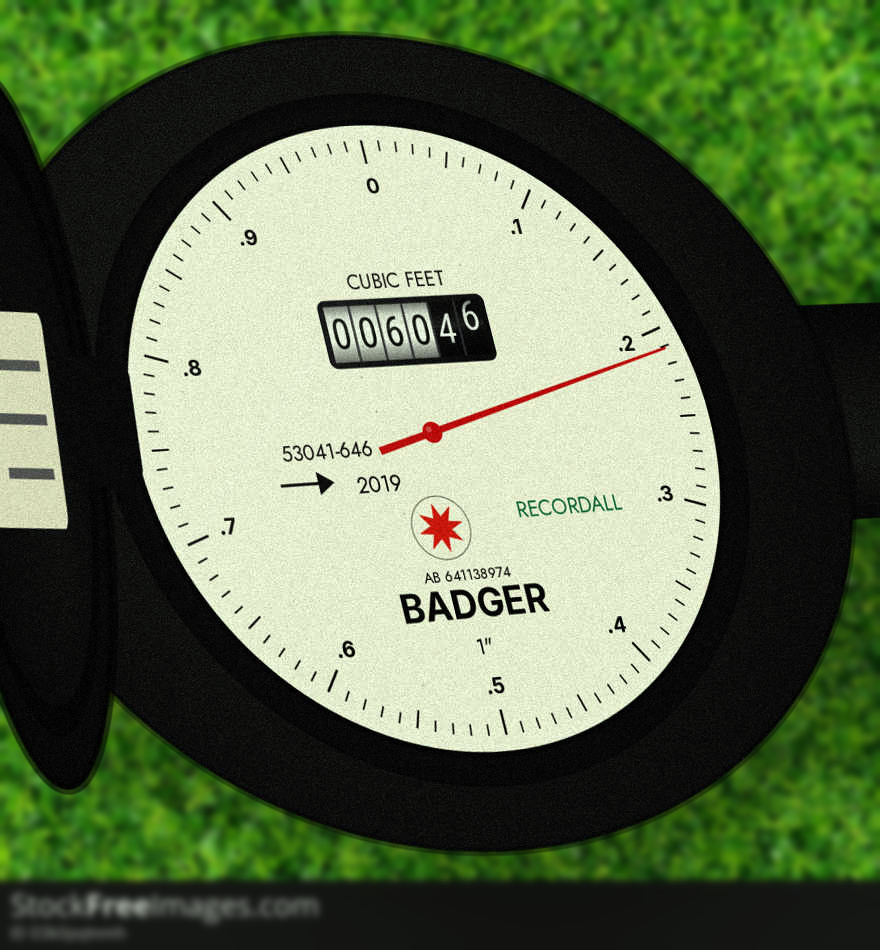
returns value=6046.21 unit=ft³
